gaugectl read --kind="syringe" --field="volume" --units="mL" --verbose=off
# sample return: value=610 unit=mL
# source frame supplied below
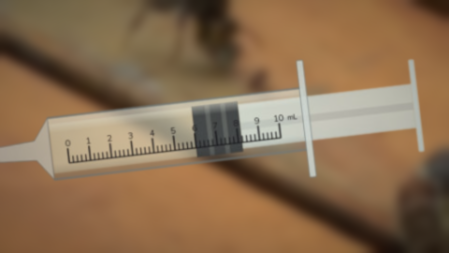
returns value=6 unit=mL
